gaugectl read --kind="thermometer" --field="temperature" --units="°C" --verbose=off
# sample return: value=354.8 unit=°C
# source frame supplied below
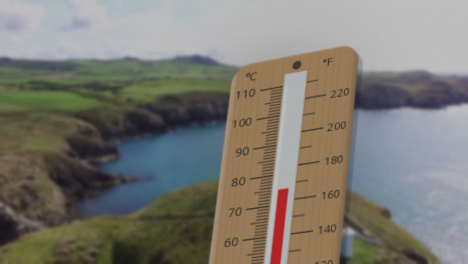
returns value=75 unit=°C
